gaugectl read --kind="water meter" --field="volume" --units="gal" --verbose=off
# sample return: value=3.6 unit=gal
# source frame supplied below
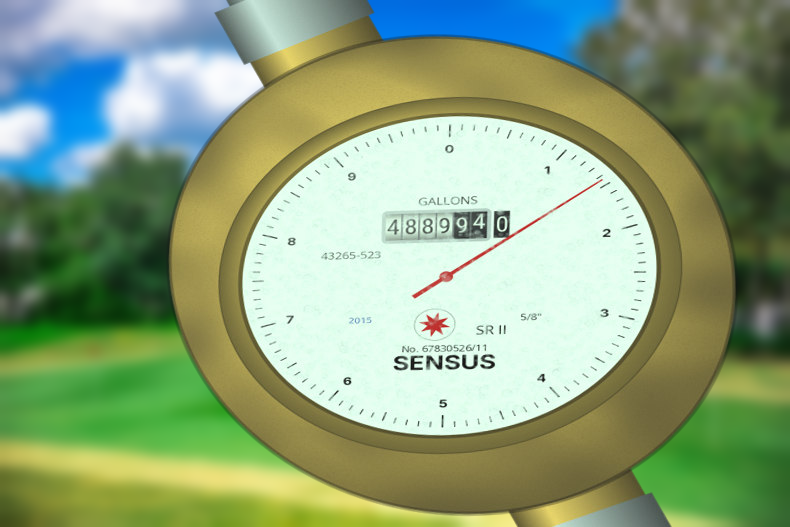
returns value=4889941.4 unit=gal
